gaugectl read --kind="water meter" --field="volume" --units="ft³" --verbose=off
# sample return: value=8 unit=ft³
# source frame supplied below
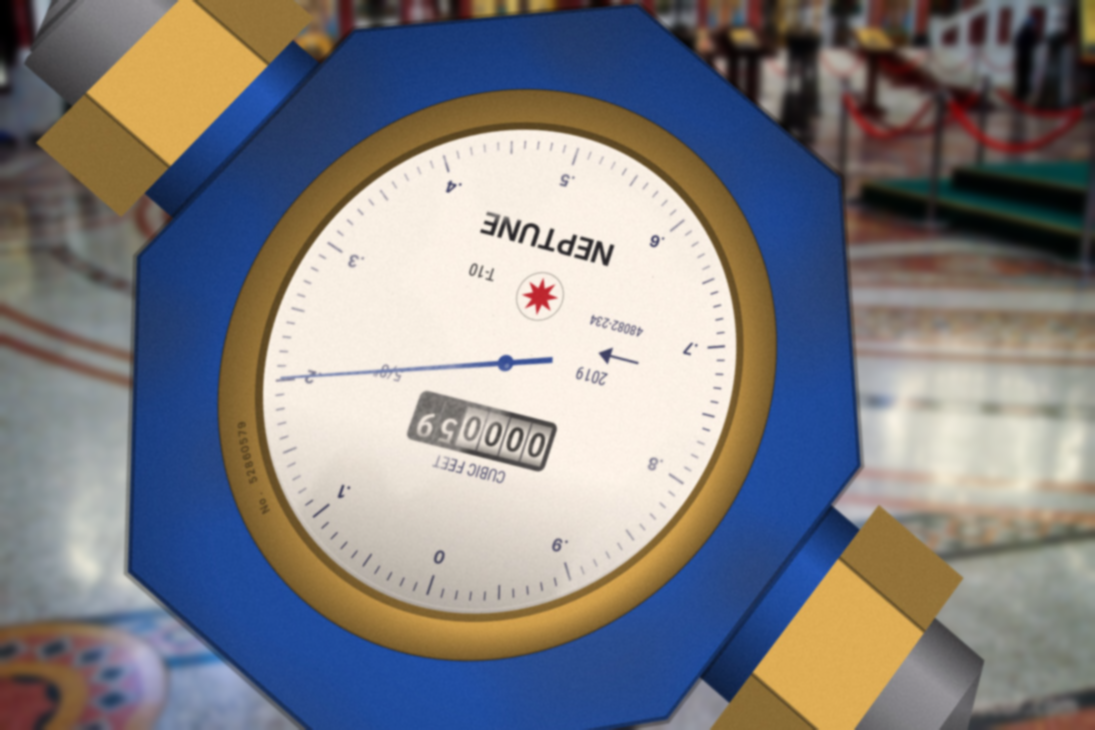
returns value=59.20 unit=ft³
